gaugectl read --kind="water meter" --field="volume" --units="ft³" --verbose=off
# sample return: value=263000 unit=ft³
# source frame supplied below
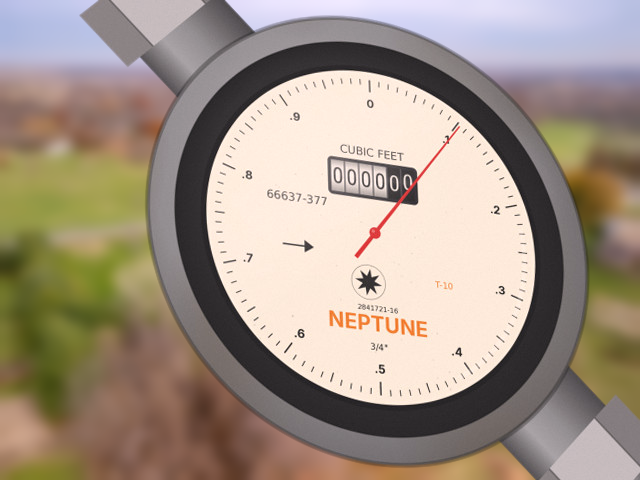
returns value=0.10 unit=ft³
